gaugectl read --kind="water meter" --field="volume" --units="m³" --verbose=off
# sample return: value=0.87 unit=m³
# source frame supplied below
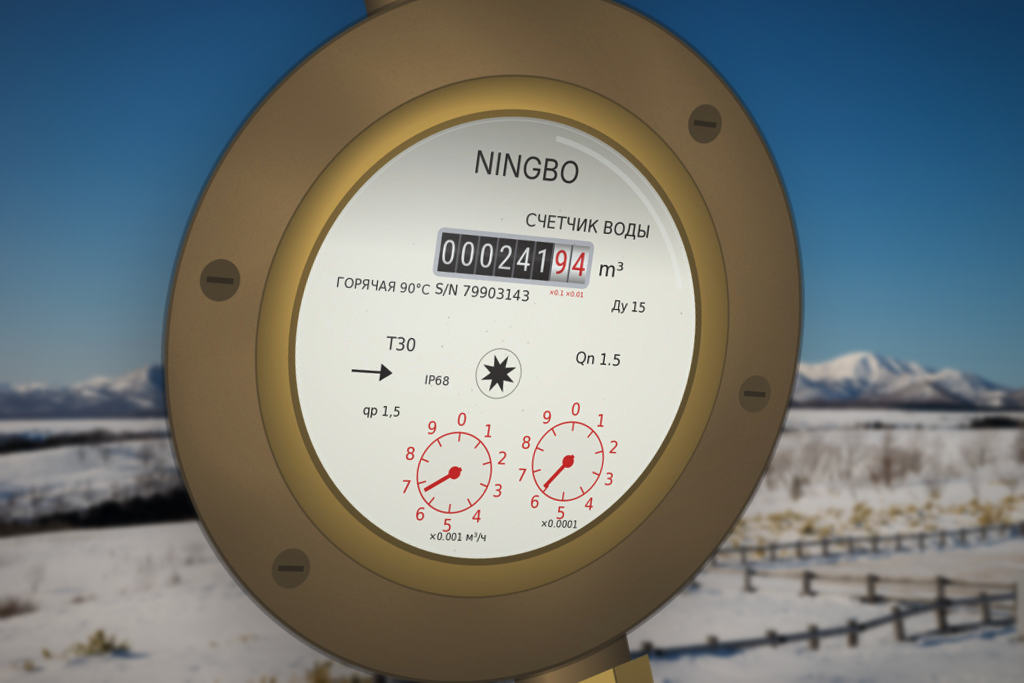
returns value=241.9466 unit=m³
